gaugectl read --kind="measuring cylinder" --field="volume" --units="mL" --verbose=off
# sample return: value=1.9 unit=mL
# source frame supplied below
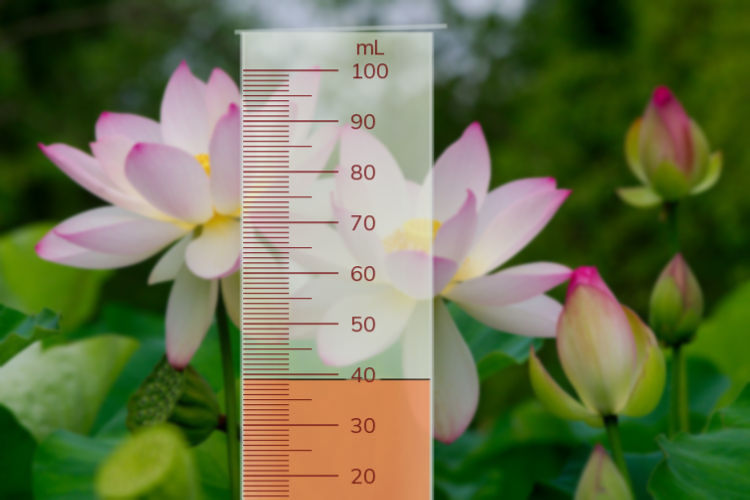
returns value=39 unit=mL
